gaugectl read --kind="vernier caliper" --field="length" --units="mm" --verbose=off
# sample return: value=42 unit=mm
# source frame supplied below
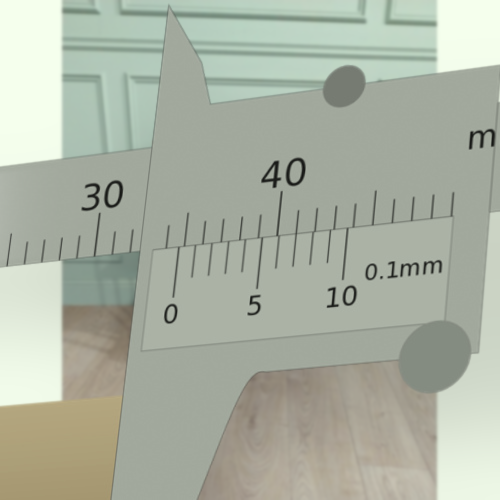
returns value=34.7 unit=mm
